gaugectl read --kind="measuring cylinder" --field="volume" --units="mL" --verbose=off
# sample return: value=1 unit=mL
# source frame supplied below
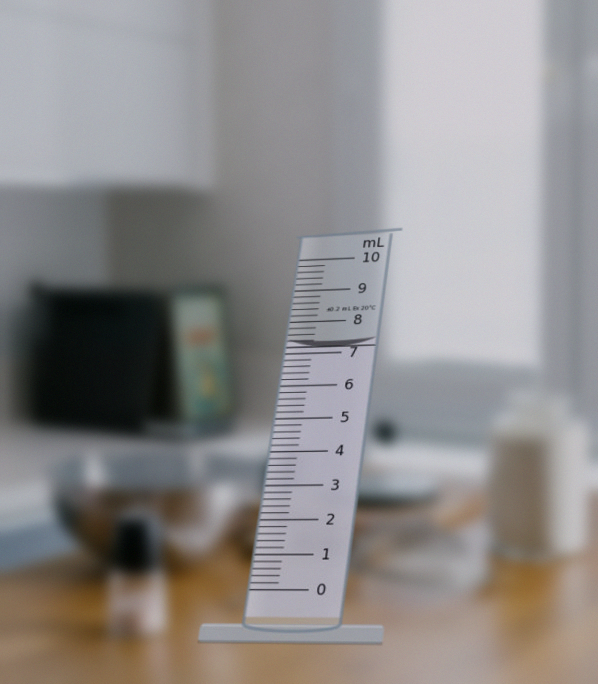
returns value=7.2 unit=mL
